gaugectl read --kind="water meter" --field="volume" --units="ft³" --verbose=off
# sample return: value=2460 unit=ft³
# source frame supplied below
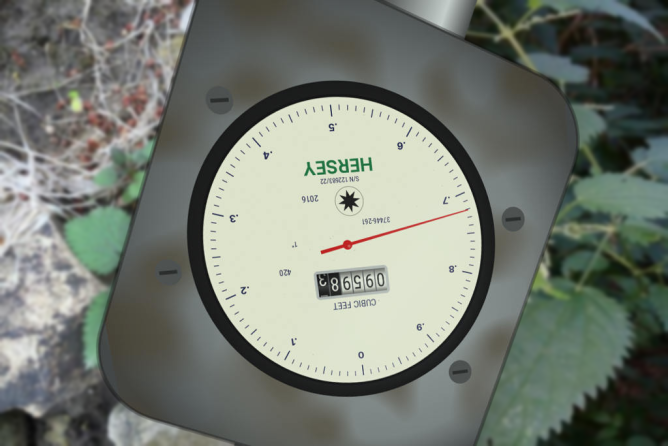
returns value=95982.72 unit=ft³
